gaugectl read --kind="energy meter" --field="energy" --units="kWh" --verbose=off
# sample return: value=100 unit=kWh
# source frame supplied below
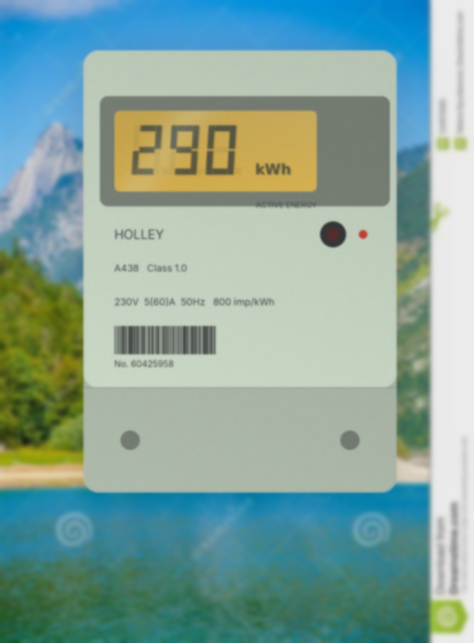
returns value=290 unit=kWh
